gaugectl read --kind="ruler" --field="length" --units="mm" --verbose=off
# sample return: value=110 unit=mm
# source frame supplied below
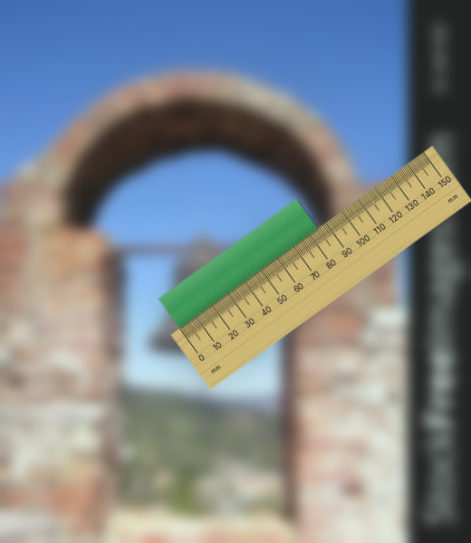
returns value=85 unit=mm
